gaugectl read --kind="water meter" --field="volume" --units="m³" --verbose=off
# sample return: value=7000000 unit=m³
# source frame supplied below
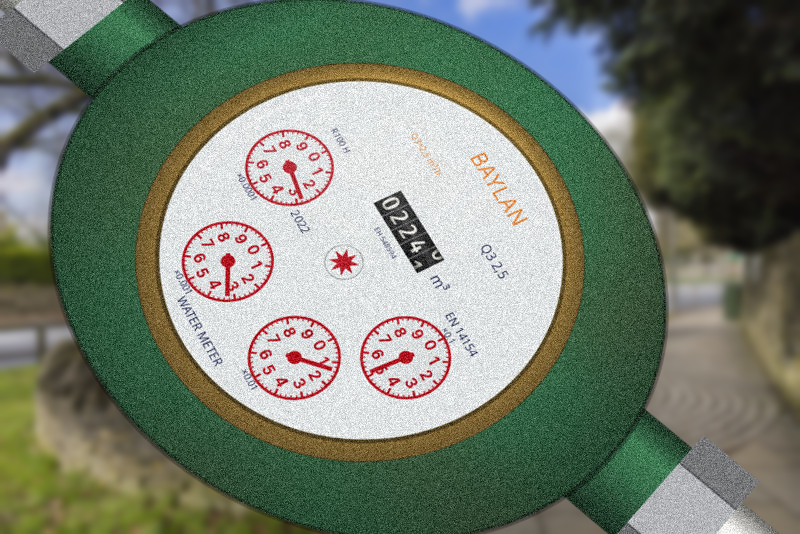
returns value=2240.5132 unit=m³
